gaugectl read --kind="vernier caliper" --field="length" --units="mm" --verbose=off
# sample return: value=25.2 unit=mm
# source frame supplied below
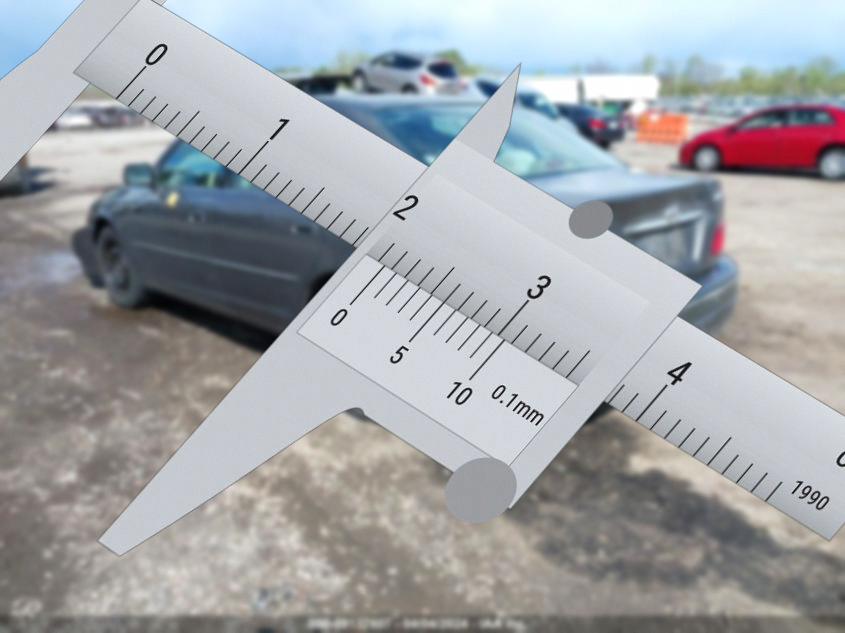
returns value=21.5 unit=mm
